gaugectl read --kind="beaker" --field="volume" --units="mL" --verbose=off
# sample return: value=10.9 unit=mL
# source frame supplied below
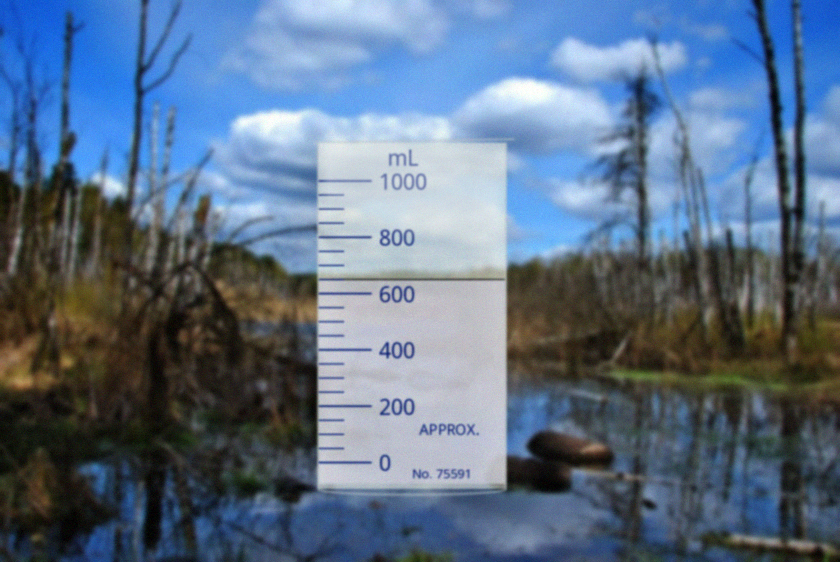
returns value=650 unit=mL
